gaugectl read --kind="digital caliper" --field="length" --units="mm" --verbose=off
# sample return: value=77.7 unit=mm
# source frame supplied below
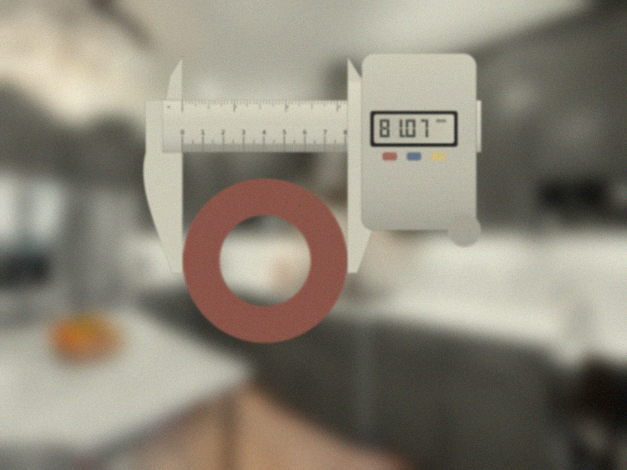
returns value=81.07 unit=mm
